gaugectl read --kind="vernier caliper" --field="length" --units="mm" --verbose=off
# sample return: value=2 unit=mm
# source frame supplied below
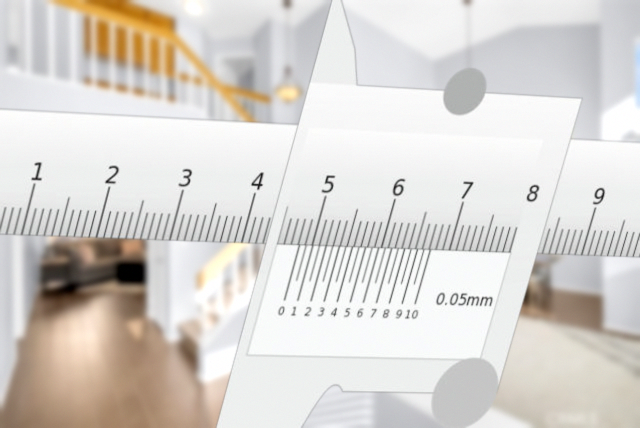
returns value=48.2 unit=mm
